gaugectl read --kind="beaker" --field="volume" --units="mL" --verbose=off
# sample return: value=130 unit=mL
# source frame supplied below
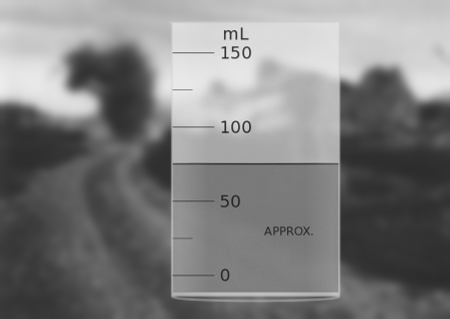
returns value=75 unit=mL
